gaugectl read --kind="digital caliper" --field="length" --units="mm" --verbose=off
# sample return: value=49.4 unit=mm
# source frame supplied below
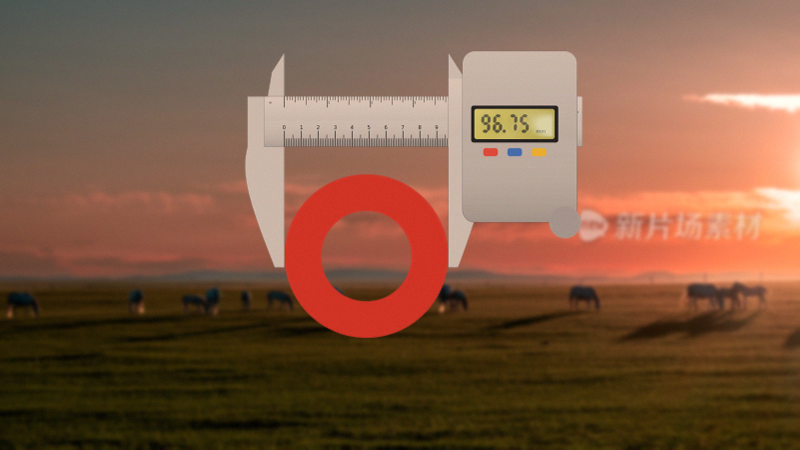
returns value=96.75 unit=mm
